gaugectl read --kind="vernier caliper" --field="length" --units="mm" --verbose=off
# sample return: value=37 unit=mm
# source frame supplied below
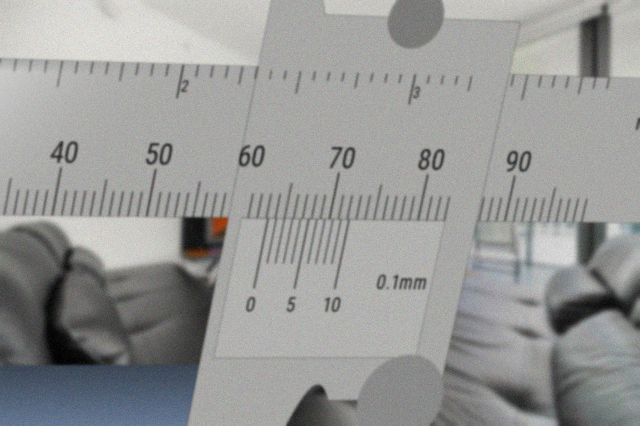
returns value=63.2 unit=mm
